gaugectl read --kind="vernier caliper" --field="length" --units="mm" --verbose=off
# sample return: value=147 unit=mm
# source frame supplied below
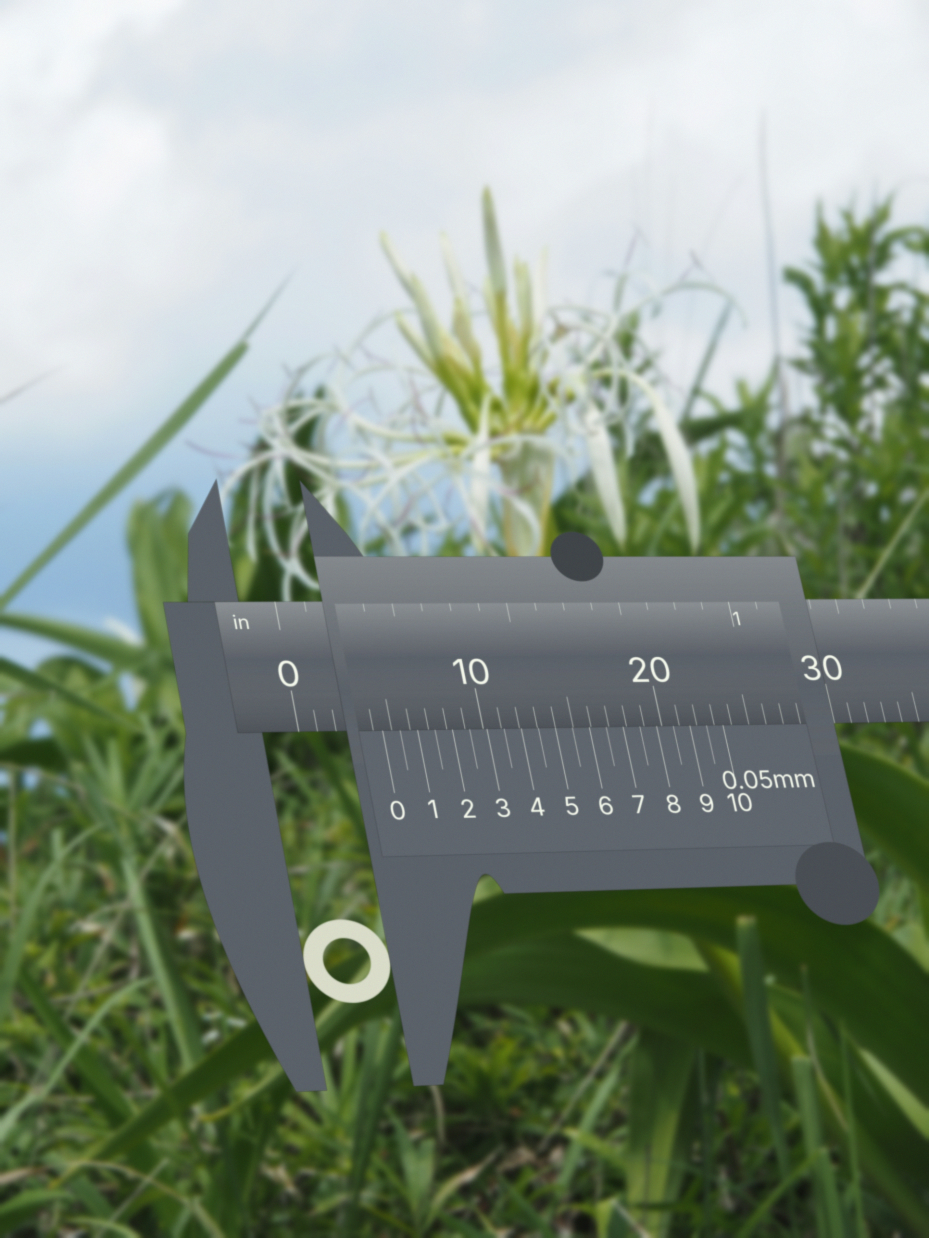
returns value=4.5 unit=mm
